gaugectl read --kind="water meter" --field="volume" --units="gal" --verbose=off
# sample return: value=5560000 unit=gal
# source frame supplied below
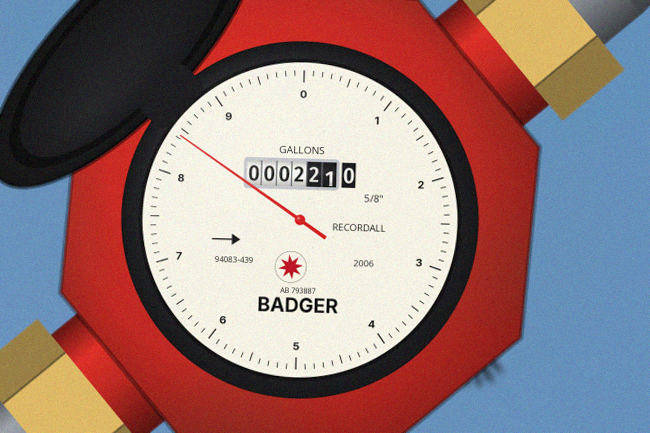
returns value=2208.4 unit=gal
